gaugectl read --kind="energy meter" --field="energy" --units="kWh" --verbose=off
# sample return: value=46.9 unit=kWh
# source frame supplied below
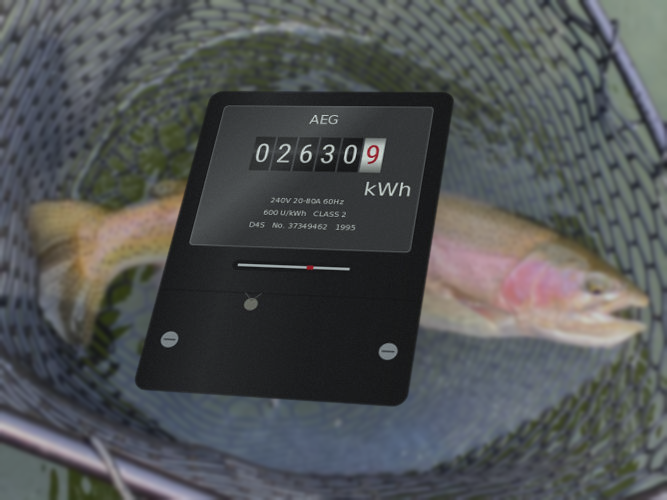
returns value=2630.9 unit=kWh
